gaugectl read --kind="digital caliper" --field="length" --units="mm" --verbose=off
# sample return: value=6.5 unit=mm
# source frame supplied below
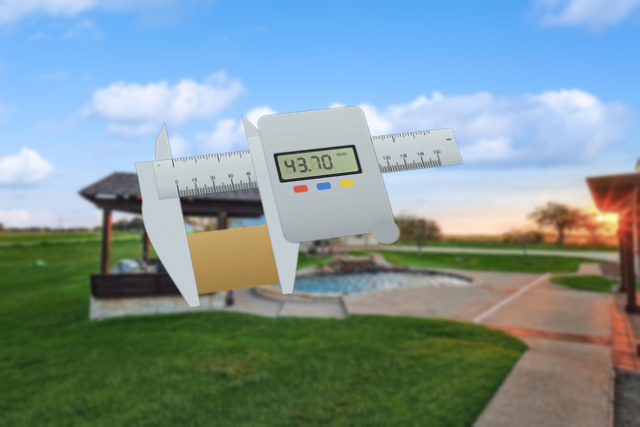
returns value=43.70 unit=mm
